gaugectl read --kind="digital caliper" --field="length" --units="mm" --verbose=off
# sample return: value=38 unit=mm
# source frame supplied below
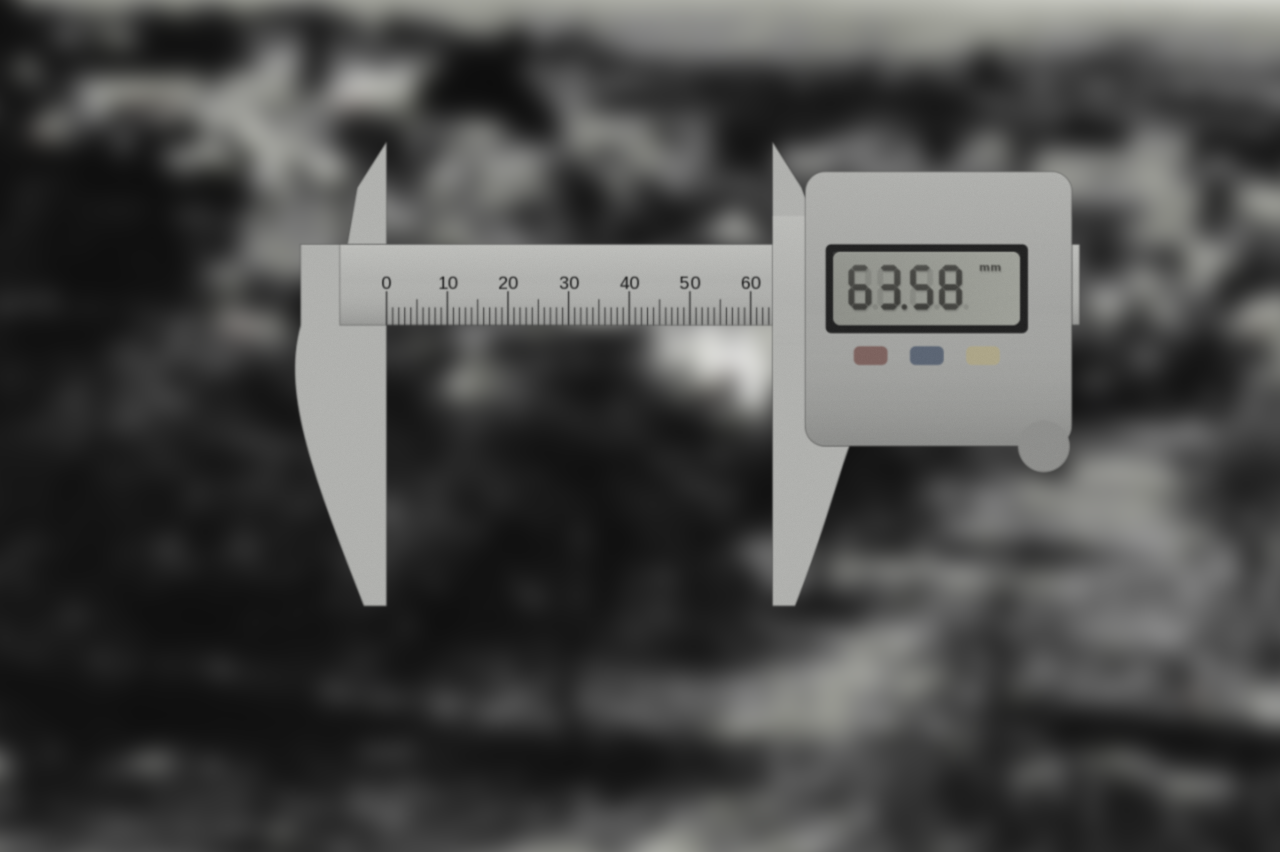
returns value=63.58 unit=mm
